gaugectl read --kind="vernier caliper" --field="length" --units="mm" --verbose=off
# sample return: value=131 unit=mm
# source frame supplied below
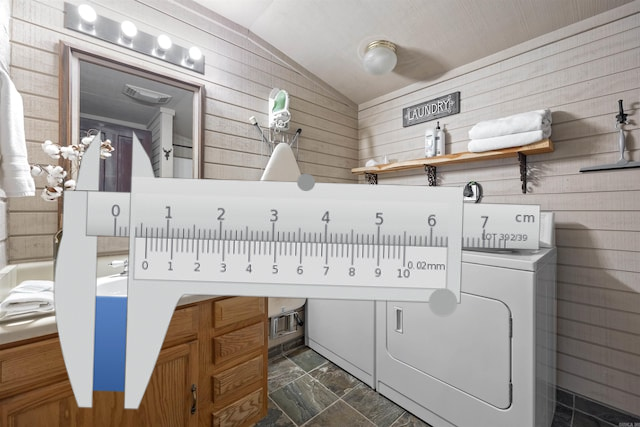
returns value=6.0 unit=mm
